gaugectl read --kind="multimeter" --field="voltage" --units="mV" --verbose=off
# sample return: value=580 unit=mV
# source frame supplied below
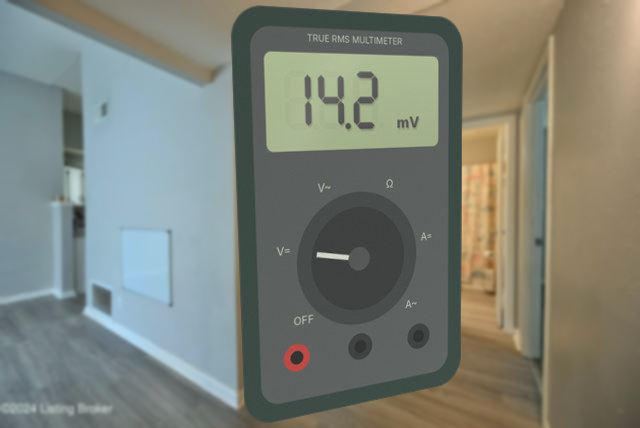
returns value=14.2 unit=mV
